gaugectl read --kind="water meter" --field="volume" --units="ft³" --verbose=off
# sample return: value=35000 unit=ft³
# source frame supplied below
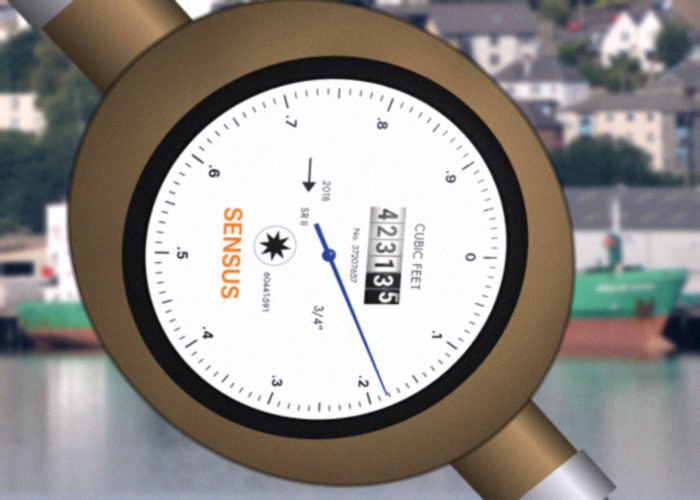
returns value=423135.18 unit=ft³
